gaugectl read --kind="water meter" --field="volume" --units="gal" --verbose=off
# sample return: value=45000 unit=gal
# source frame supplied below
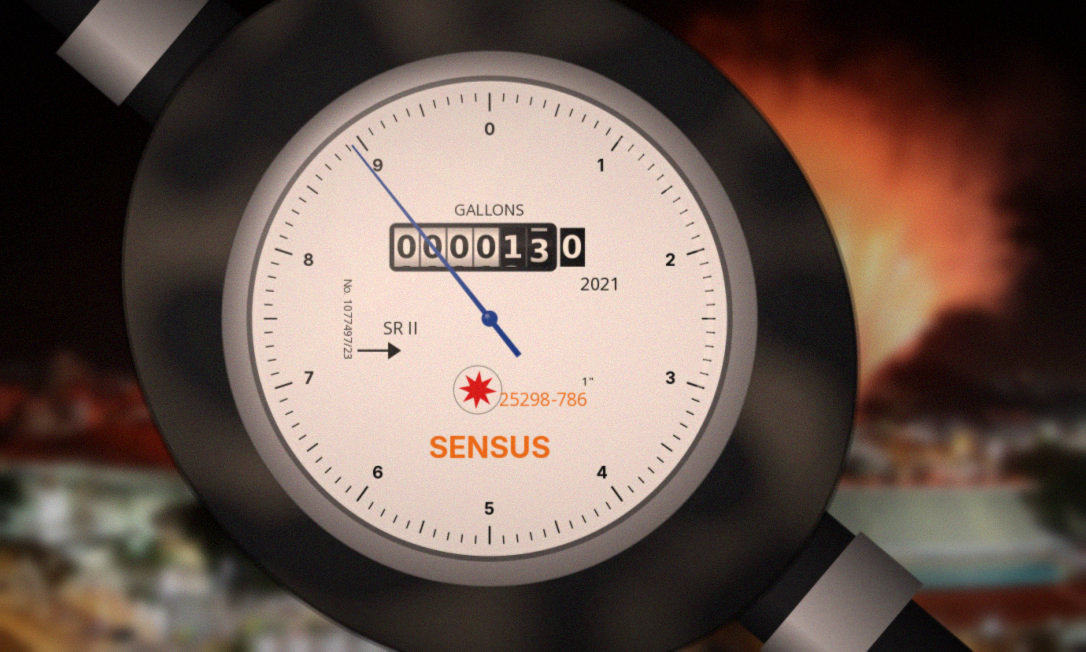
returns value=128.9 unit=gal
